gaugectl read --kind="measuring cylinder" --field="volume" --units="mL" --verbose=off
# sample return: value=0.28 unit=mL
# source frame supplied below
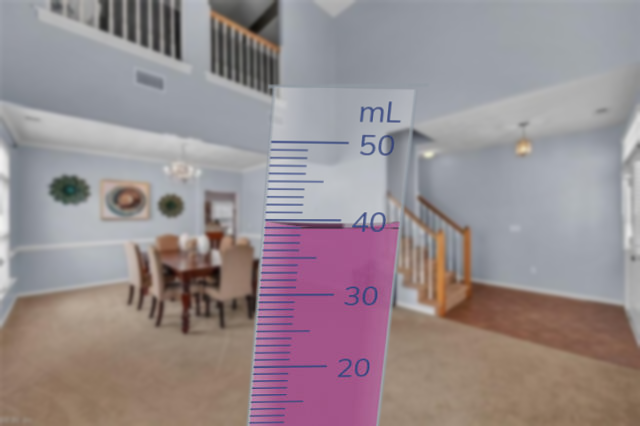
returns value=39 unit=mL
